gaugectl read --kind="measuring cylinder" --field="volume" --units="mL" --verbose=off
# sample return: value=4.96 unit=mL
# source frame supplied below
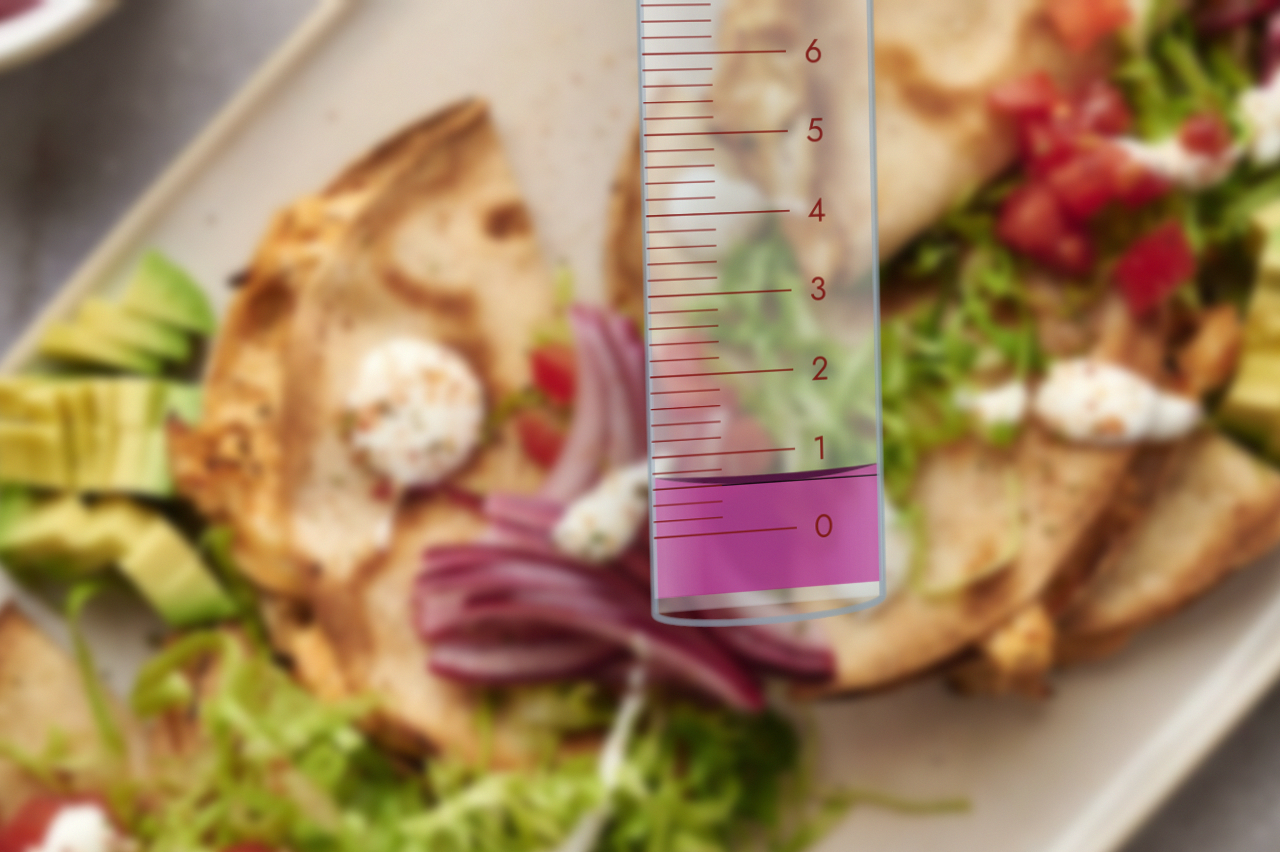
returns value=0.6 unit=mL
